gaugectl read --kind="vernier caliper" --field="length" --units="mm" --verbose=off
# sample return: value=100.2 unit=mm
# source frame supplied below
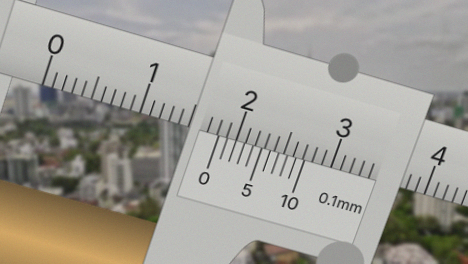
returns value=18.2 unit=mm
